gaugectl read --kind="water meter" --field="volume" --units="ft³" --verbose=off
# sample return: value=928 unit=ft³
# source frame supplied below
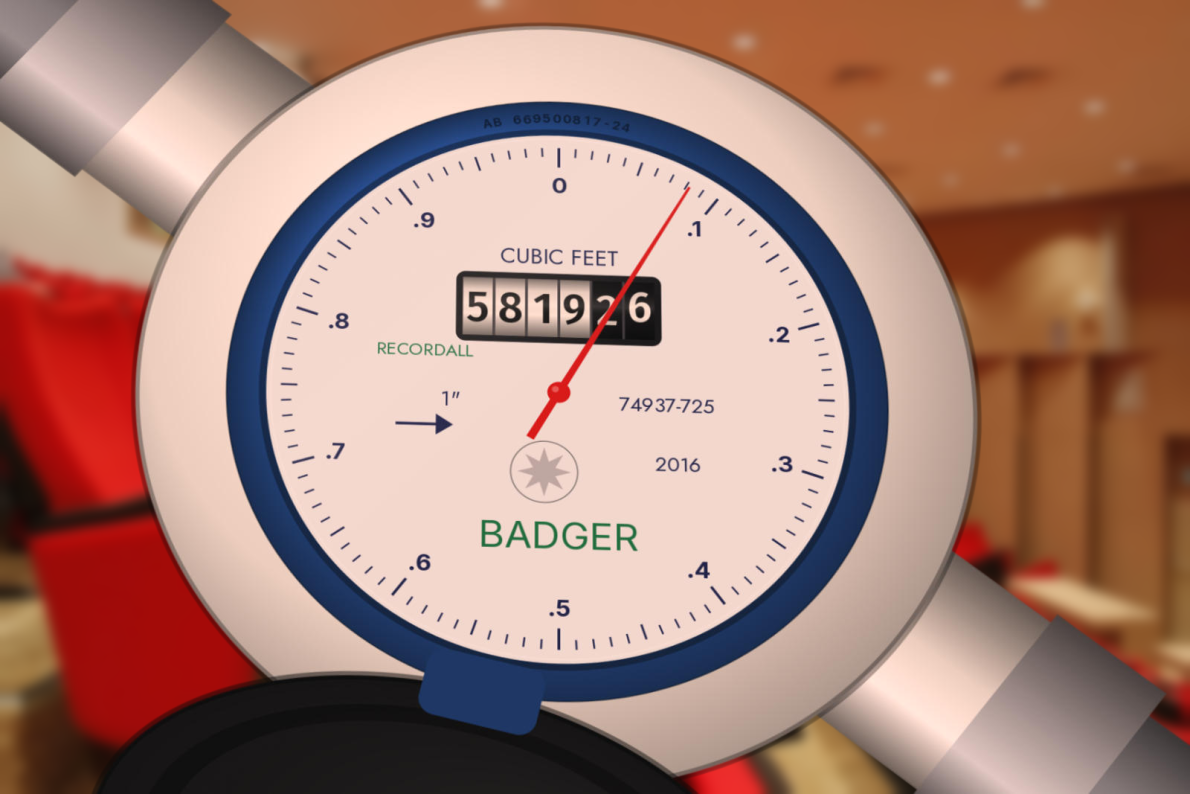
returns value=581926.08 unit=ft³
